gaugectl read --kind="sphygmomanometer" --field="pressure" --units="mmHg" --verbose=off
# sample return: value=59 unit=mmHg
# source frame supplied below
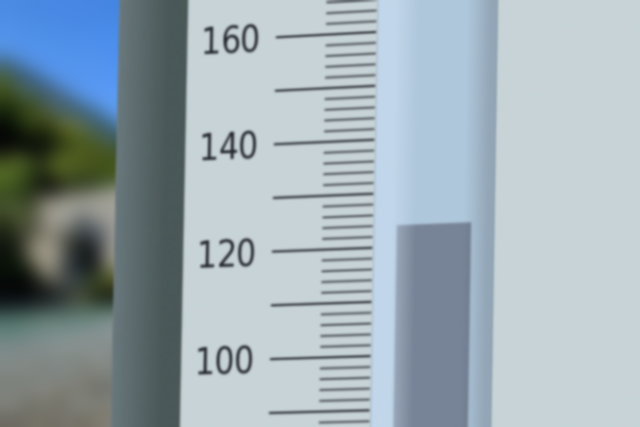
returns value=124 unit=mmHg
